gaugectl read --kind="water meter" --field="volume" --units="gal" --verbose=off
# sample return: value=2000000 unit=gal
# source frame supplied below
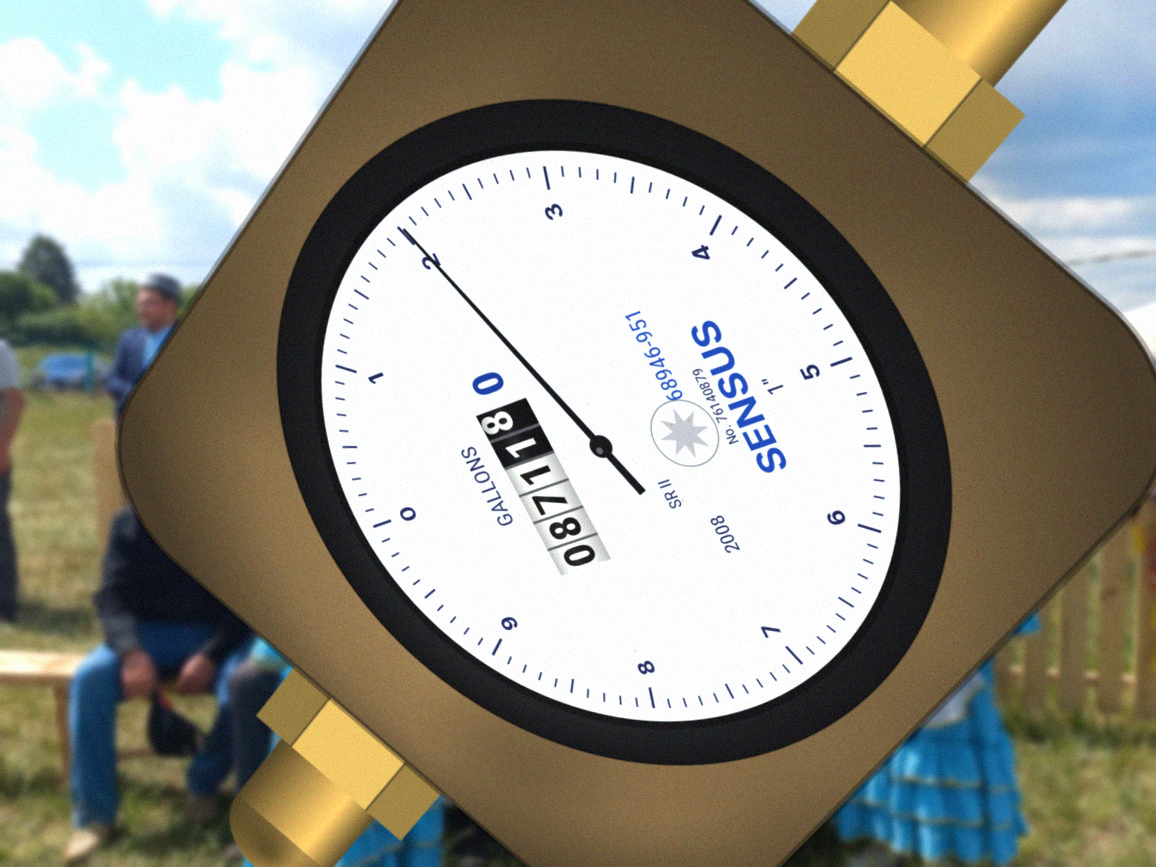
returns value=871182.0 unit=gal
